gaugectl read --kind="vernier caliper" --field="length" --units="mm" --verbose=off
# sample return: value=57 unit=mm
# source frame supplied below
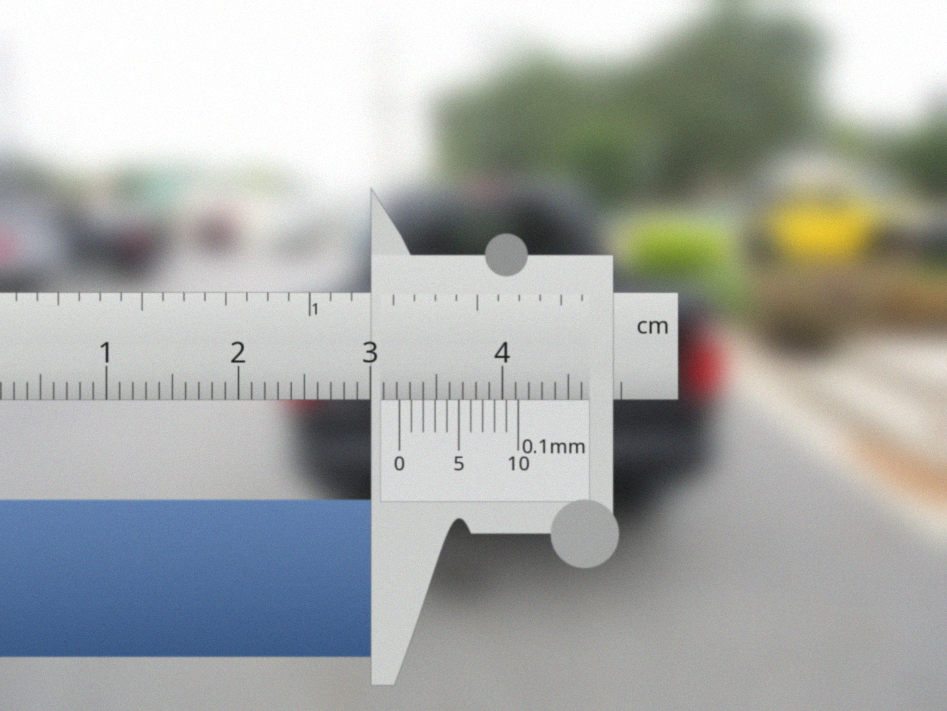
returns value=32.2 unit=mm
